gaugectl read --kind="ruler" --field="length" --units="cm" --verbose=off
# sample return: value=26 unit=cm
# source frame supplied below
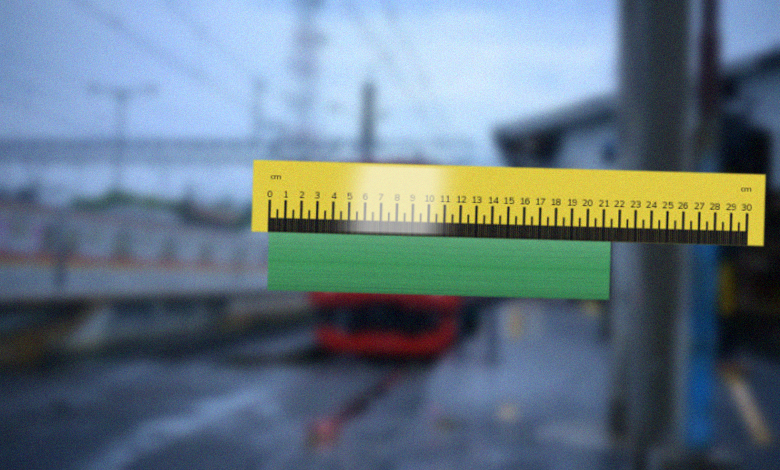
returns value=21.5 unit=cm
